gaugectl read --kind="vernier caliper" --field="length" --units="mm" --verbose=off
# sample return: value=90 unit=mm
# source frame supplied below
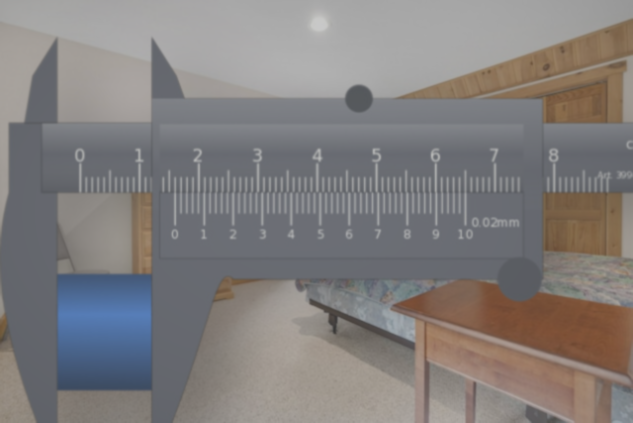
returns value=16.0 unit=mm
